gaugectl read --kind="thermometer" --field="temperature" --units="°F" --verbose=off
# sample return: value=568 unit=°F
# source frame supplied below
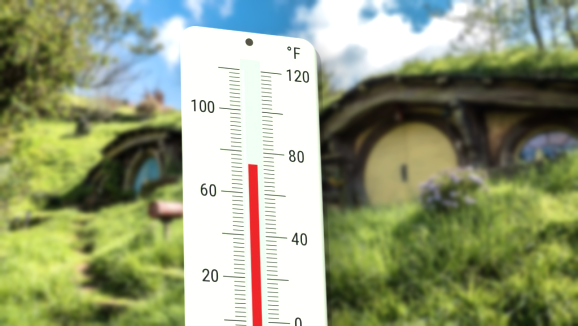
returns value=74 unit=°F
